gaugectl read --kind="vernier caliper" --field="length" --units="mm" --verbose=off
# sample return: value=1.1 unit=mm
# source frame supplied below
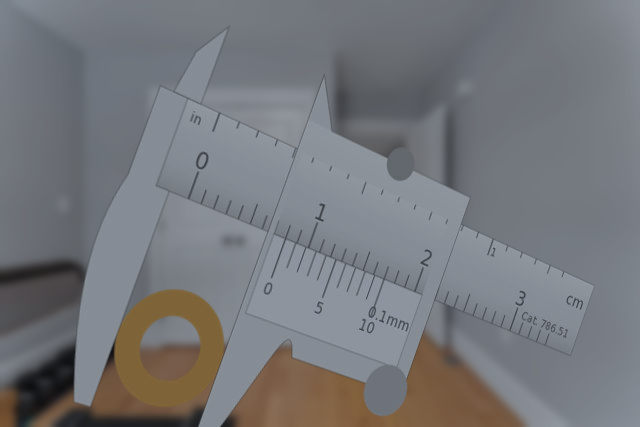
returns value=8.0 unit=mm
